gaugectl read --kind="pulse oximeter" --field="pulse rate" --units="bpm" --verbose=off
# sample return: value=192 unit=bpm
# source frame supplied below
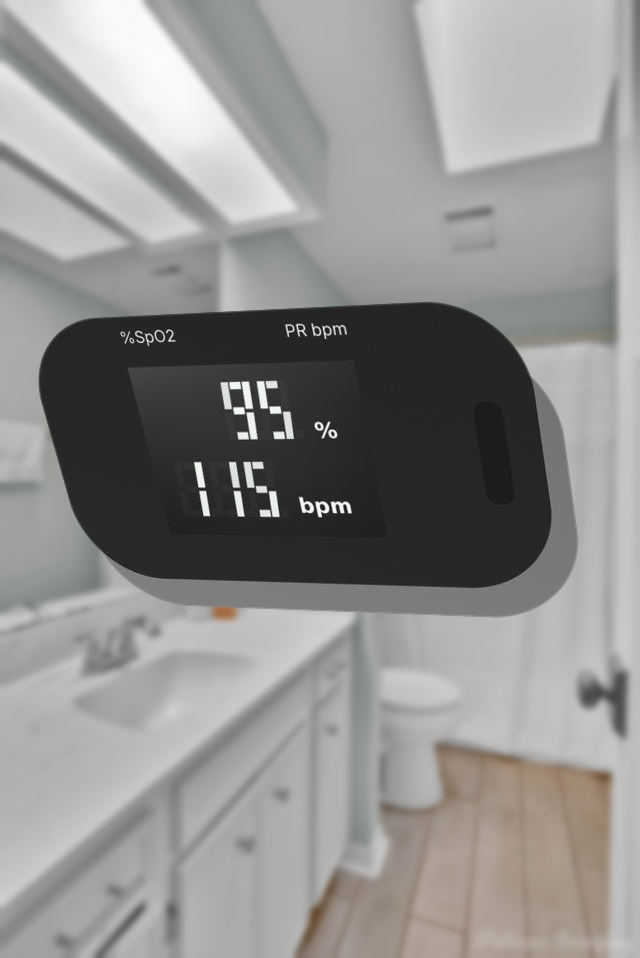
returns value=115 unit=bpm
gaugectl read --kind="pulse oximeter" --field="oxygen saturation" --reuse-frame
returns value=95 unit=%
